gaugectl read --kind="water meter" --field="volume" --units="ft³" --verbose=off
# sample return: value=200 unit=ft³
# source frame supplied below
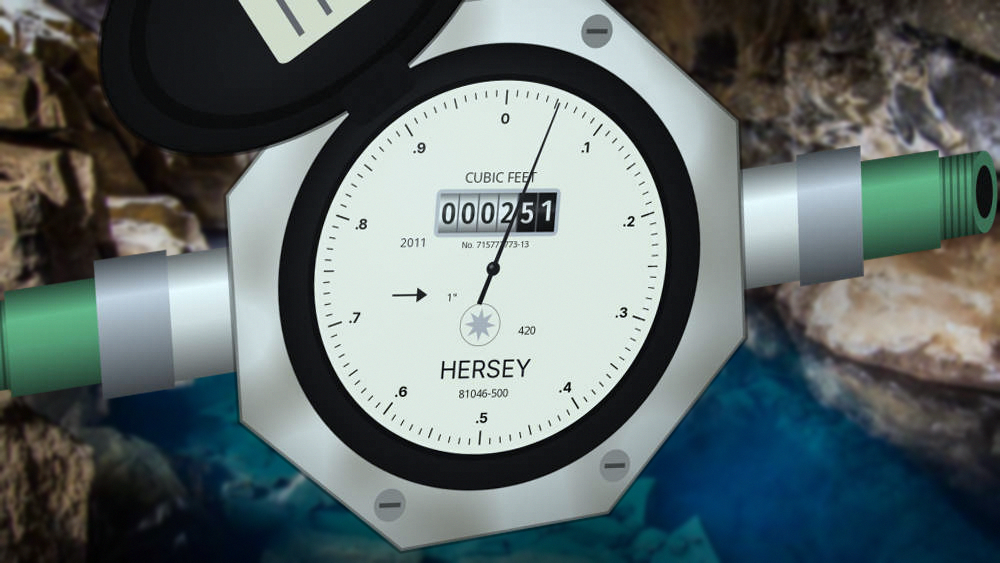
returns value=251.05 unit=ft³
